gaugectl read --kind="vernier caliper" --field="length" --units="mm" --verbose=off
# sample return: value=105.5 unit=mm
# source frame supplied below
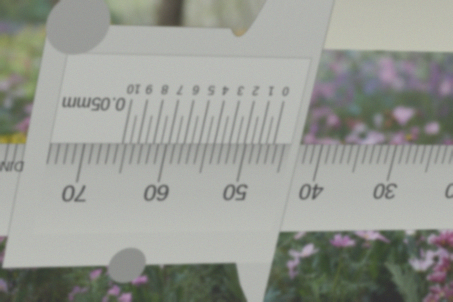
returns value=46.4 unit=mm
